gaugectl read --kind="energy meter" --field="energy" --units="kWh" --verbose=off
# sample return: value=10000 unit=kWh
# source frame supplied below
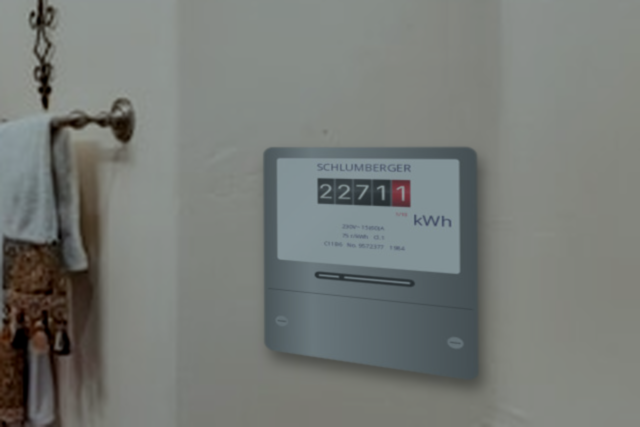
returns value=2271.1 unit=kWh
